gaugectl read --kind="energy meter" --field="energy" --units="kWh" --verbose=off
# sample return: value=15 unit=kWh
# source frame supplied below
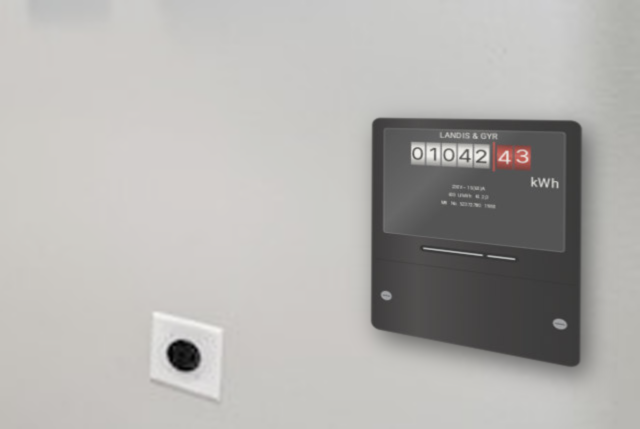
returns value=1042.43 unit=kWh
